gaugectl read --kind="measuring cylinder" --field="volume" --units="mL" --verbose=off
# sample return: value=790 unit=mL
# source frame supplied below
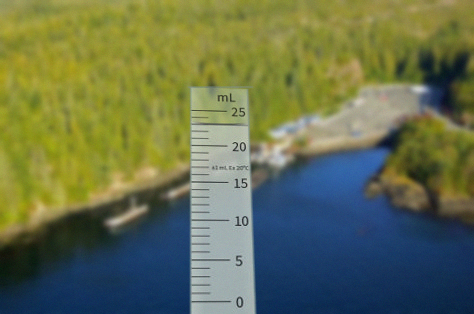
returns value=23 unit=mL
